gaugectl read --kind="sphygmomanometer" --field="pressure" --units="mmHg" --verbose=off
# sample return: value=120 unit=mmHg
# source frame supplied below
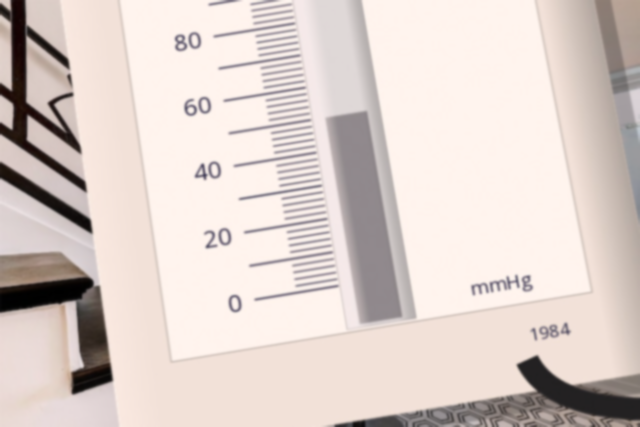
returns value=50 unit=mmHg
